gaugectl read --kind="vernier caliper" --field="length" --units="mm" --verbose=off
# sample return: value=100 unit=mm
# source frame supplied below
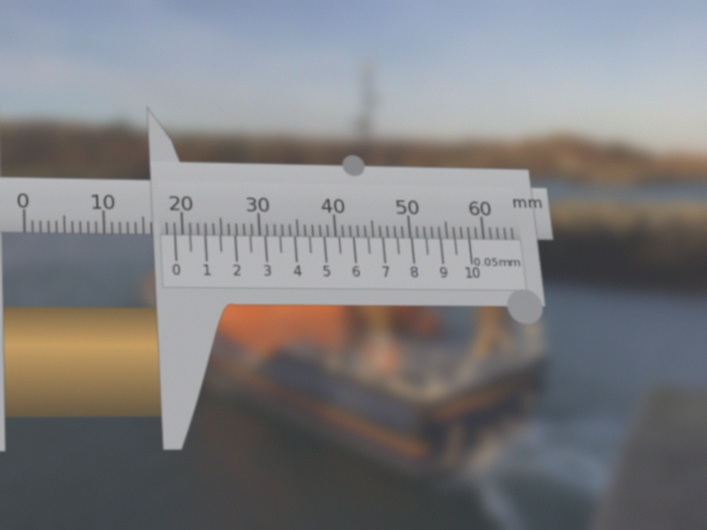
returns value=19.0 unit=mm
